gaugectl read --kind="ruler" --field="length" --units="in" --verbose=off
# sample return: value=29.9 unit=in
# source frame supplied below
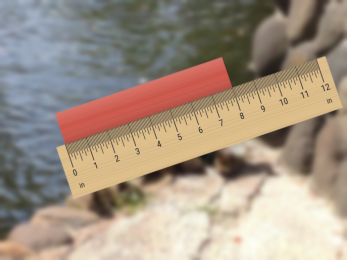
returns value=8 unit=in
